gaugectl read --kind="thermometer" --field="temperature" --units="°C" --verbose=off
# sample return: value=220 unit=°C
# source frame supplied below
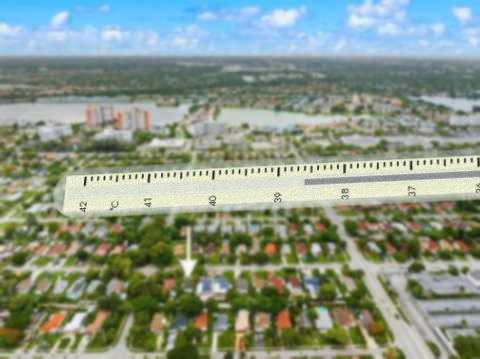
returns value=38.6 unit=°C
